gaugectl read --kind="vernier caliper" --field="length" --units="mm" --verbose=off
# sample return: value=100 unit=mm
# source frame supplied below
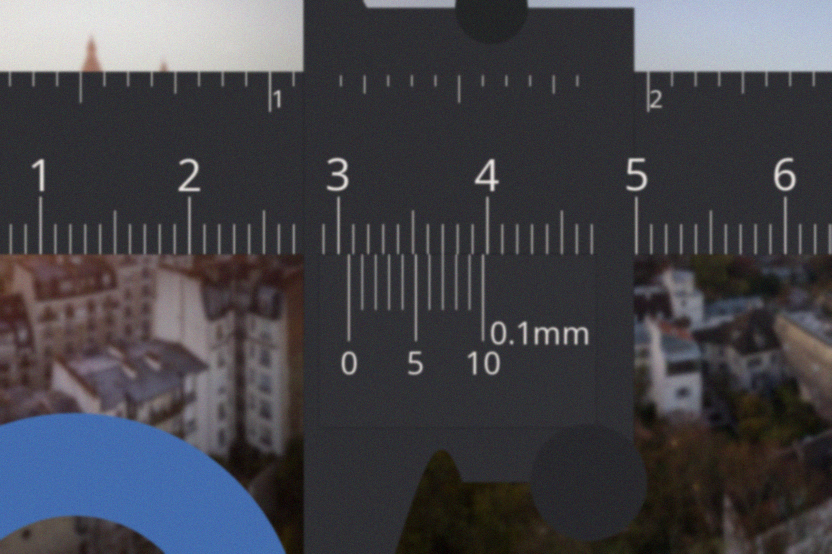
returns value=30.7 unit=mm
